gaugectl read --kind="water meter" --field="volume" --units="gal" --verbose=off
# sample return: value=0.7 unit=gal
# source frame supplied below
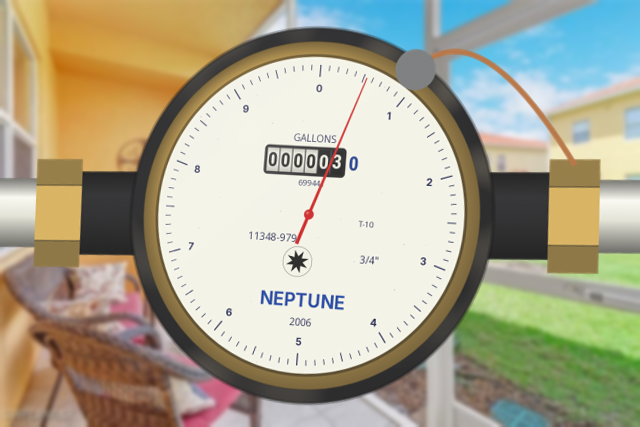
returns value=30.5 unit=gal
